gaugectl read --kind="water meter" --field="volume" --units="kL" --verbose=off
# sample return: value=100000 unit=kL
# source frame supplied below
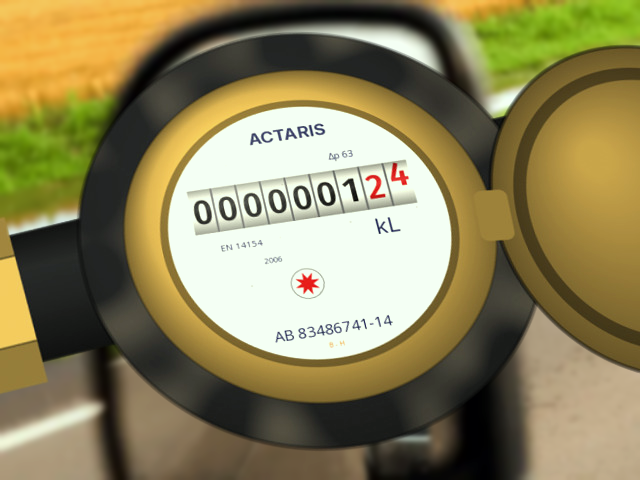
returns value=1.24 unit=kL
